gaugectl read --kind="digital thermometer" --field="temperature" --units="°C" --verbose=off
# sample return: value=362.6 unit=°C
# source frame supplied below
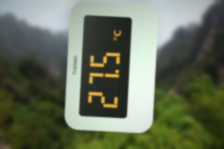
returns value=27.5 unit=°C
